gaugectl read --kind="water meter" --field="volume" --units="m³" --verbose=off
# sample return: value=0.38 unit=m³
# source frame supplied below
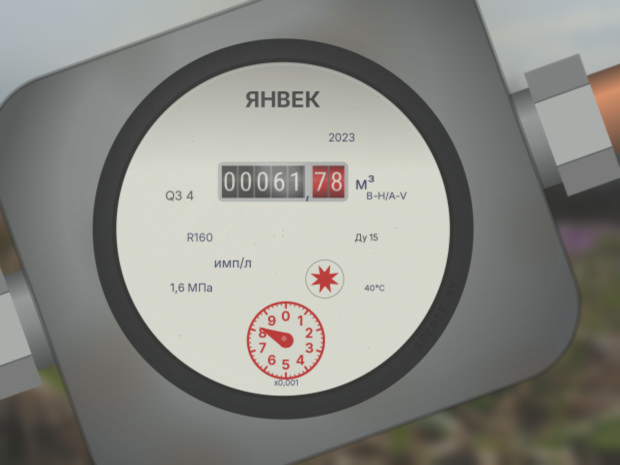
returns value=61.788 unit=m³
